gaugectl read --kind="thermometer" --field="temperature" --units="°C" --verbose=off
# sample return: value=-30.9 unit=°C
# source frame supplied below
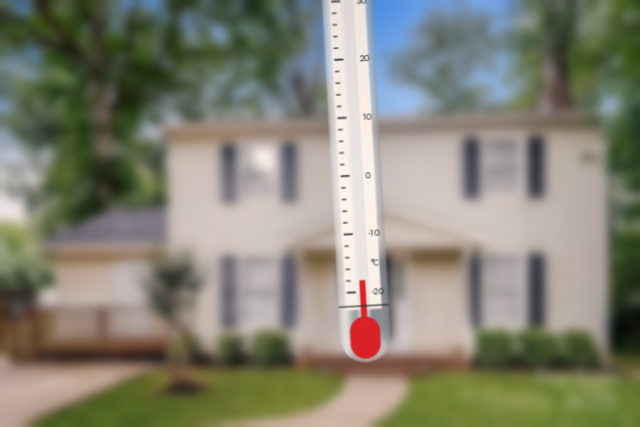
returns value=-18 unit=°C
